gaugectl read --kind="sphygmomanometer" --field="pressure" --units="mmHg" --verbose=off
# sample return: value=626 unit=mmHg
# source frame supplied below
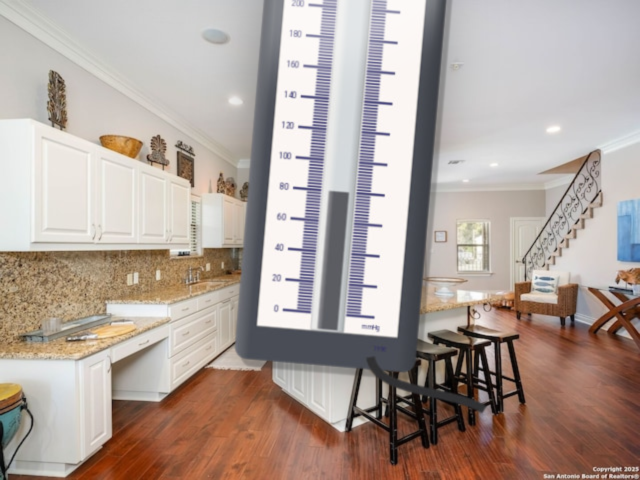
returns value=80 unit=mmHg
